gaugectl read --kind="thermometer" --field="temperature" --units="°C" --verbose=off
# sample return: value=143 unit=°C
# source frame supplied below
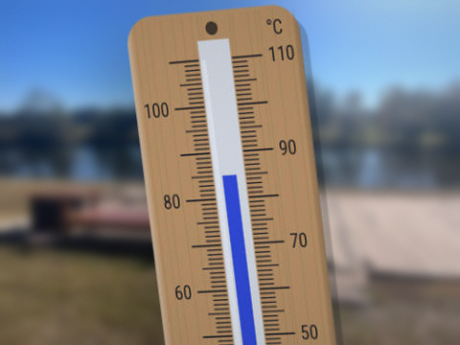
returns value=85 unit=°C
